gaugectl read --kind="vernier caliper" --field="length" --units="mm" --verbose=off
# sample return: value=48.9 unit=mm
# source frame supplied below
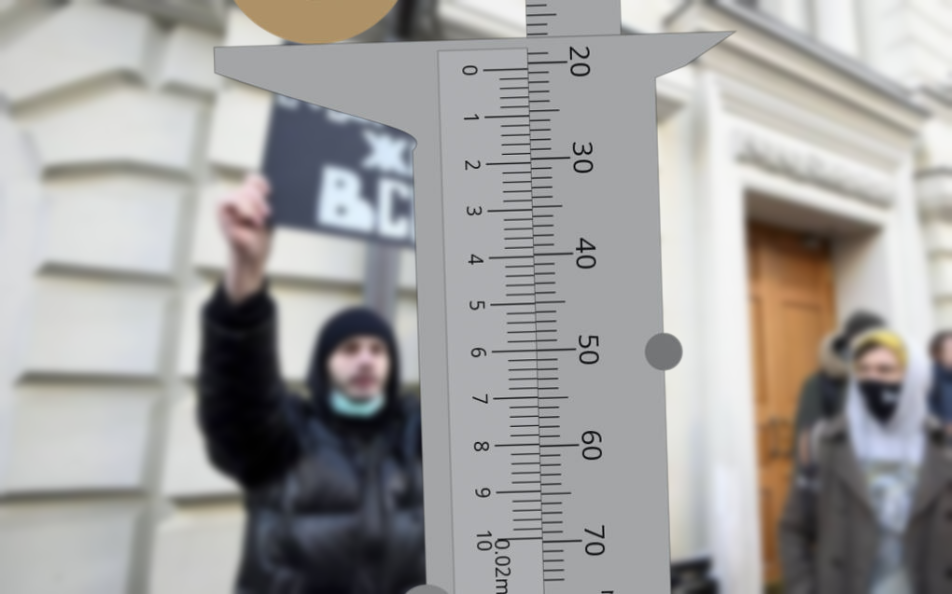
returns value=20.6 unit=mm
